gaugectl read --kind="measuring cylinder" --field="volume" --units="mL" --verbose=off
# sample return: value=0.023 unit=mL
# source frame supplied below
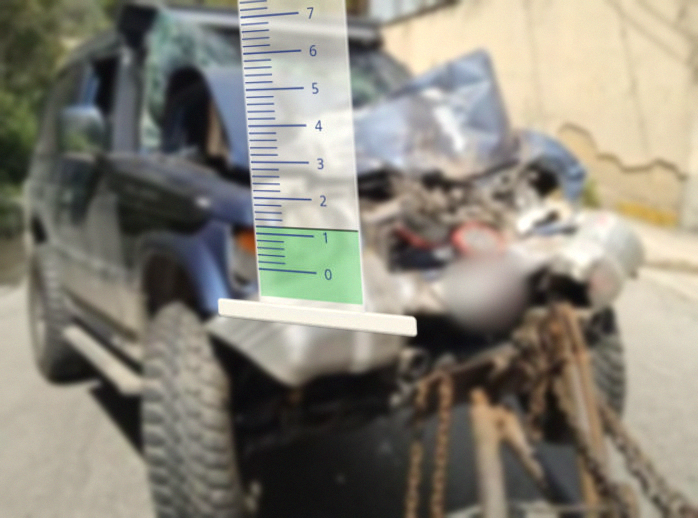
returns value=1.2 unit=mL
